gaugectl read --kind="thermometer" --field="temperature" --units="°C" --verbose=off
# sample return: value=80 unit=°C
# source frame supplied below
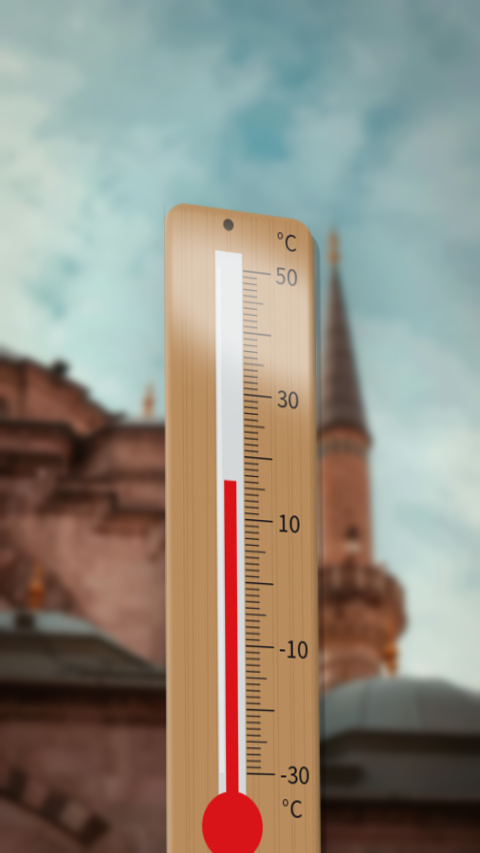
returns value=16 unit=°C
